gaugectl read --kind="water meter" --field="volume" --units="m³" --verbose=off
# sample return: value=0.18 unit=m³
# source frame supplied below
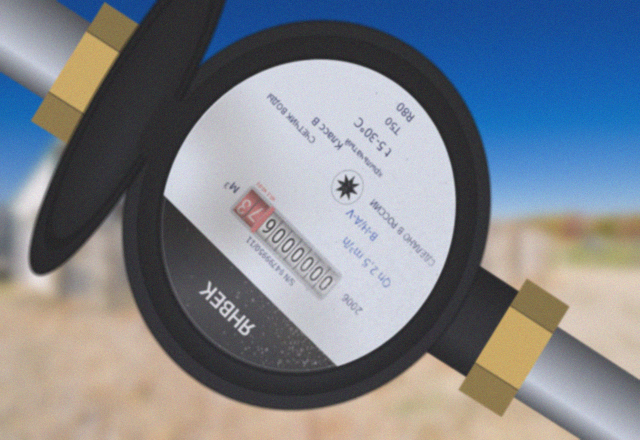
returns value=6.73 unit=m³
